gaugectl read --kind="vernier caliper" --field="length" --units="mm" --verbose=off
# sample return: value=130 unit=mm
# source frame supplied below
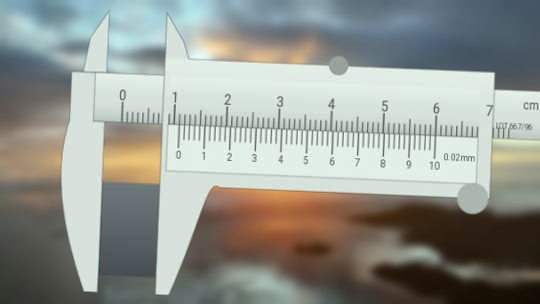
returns value=11.0 unit=mm
